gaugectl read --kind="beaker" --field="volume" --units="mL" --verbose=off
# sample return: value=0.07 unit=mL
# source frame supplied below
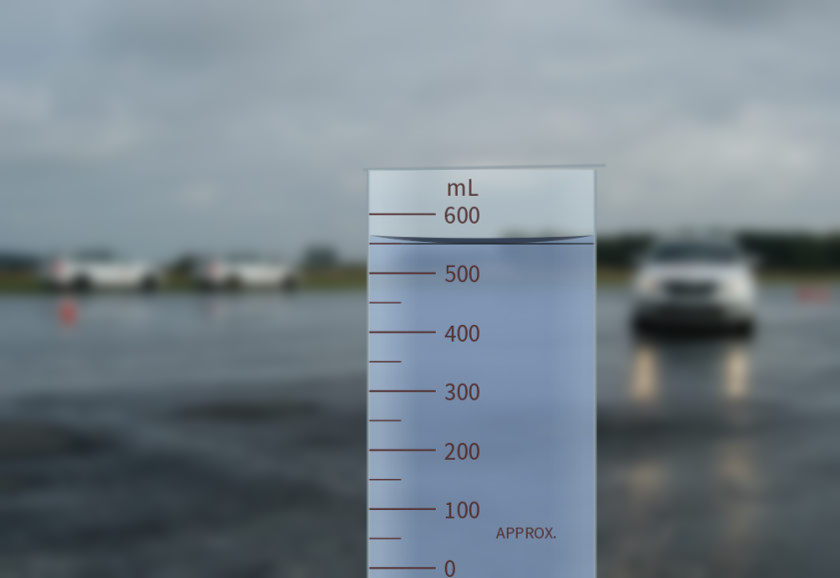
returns value=550 unit=mL
